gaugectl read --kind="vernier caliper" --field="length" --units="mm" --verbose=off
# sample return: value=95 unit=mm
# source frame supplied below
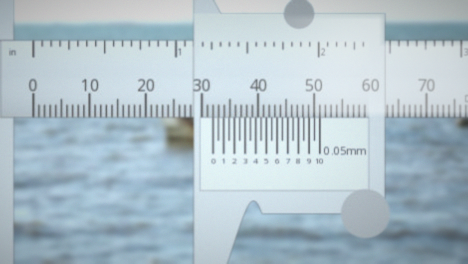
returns value=32.0 unit=mm
